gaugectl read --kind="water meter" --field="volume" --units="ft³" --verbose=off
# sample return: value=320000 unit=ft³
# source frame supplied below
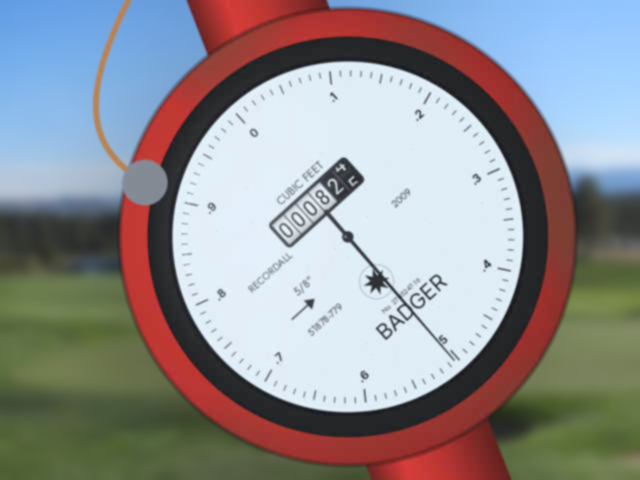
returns value=824.50 unit=ft³
